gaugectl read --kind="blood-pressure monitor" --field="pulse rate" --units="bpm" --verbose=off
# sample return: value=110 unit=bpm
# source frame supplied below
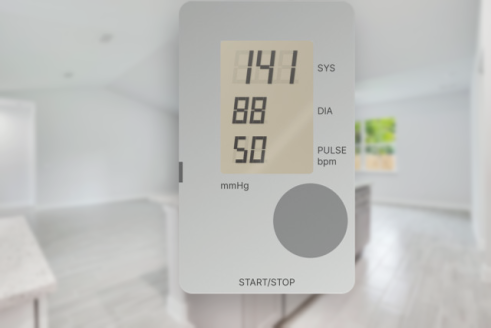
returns value=50 unit=bpm
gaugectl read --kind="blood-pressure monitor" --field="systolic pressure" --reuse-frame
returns value=141 unit=mmHg
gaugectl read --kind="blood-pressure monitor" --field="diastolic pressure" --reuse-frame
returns value=88 unit=mmHg
